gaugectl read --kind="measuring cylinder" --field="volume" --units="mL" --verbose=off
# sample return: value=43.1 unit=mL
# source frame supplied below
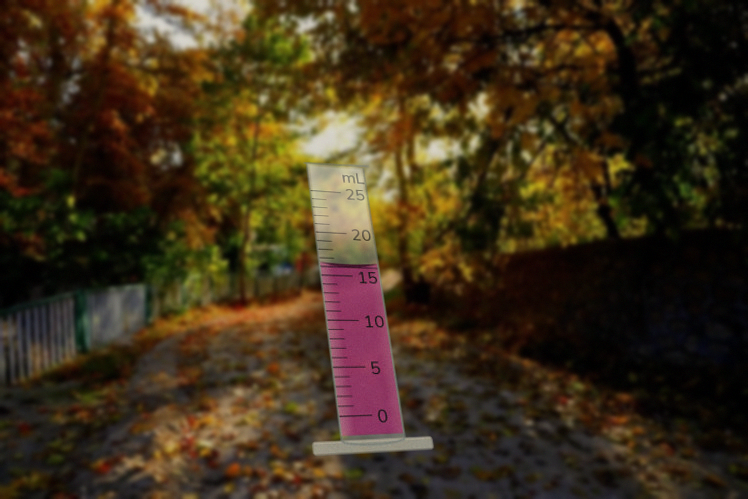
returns value=16 unit=mL
